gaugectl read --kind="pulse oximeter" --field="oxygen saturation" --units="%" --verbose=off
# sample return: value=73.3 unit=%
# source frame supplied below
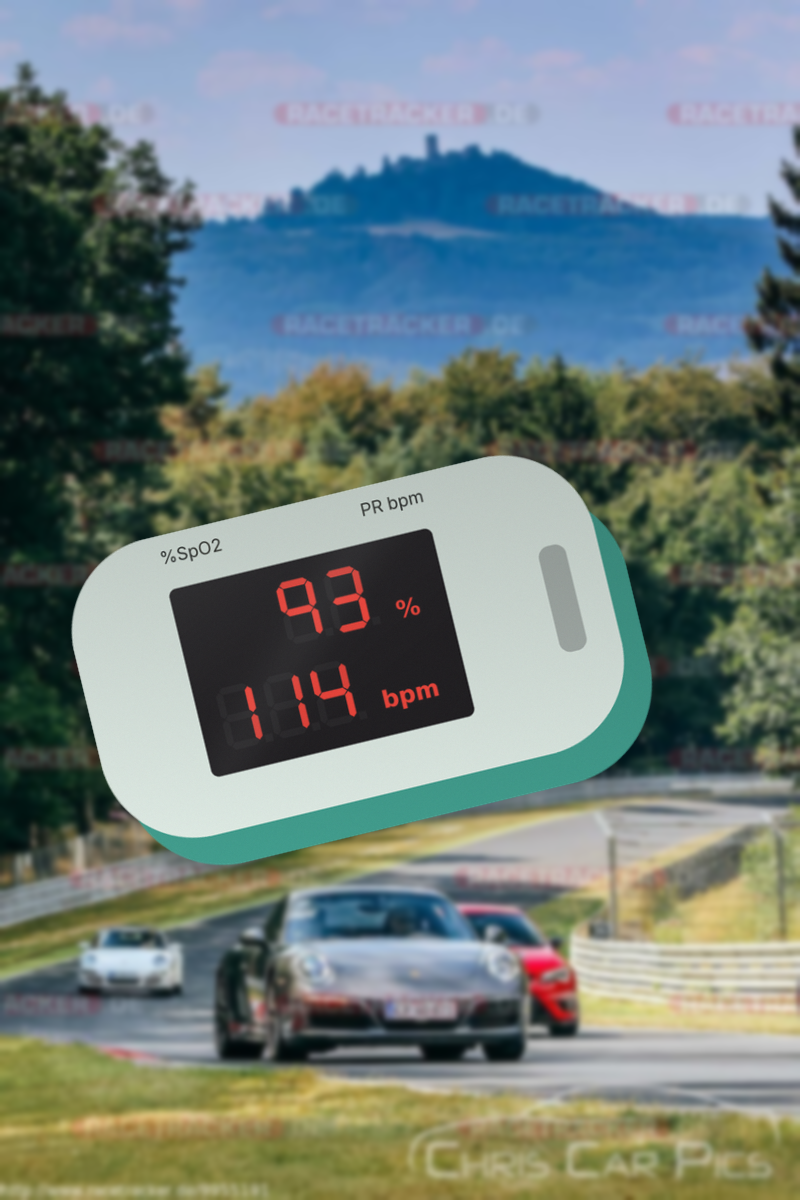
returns value=93 unit=%
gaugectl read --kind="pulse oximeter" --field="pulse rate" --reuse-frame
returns value=114 unit=bpm
